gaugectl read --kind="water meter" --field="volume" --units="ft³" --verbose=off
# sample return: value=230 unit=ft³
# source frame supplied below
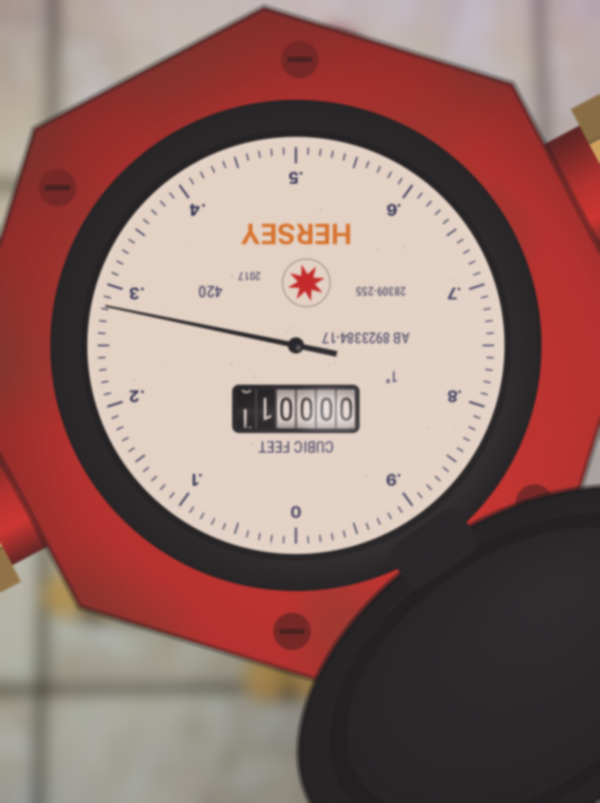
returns value=11.28 unit=ft³
